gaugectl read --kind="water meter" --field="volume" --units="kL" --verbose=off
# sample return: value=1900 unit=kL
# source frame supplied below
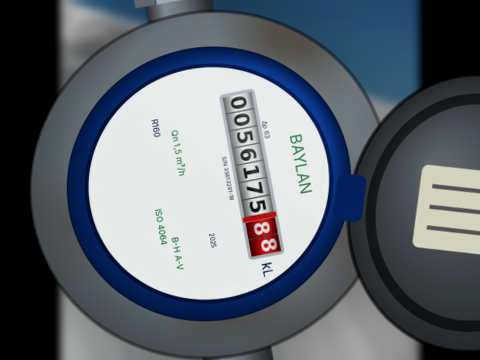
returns value=56175.88 unit=kL
